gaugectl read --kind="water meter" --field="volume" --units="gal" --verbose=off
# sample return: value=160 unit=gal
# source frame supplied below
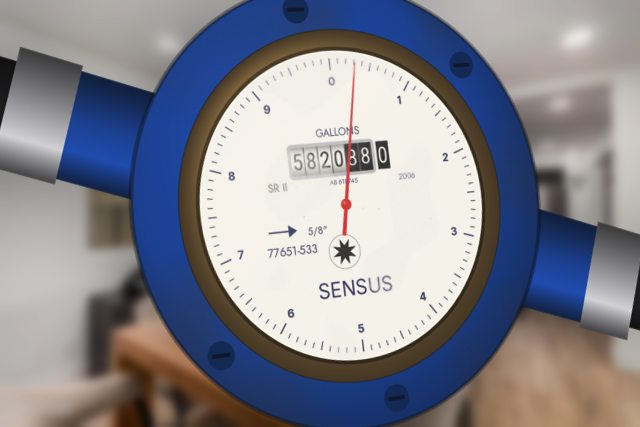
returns value=5820880.3 unit=gal
